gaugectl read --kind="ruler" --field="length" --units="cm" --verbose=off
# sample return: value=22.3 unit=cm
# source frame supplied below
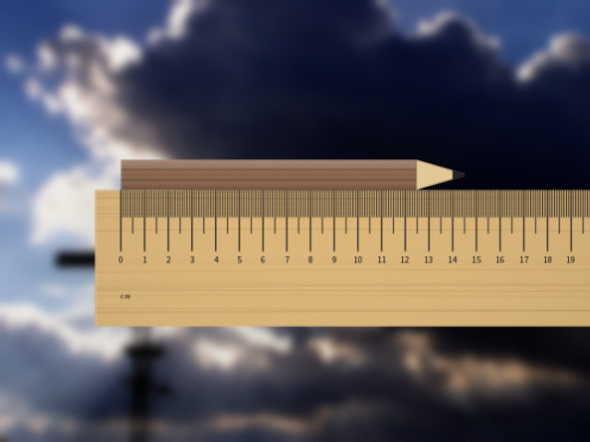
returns value=14.5 unit=cm
